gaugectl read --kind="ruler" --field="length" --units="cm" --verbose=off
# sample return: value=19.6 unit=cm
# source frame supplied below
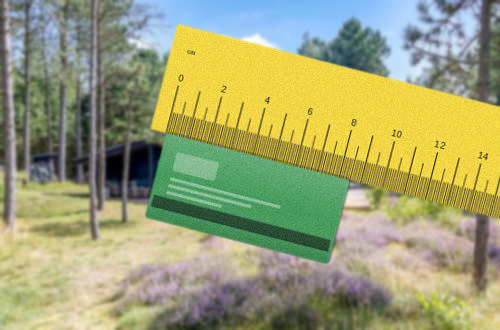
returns value=8.5 unit=cm
